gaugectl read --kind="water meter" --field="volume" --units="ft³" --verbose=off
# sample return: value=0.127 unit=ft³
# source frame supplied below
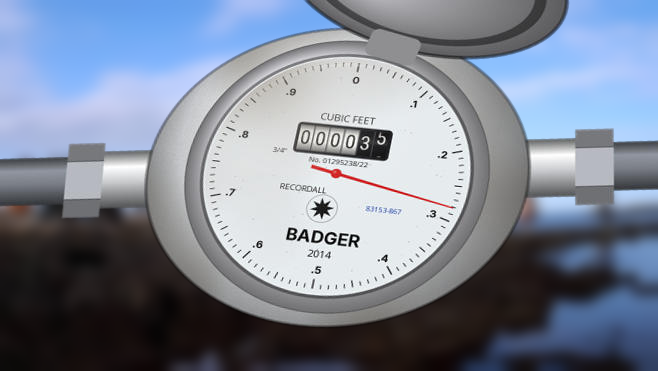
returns value=35.28 unit=ft³
